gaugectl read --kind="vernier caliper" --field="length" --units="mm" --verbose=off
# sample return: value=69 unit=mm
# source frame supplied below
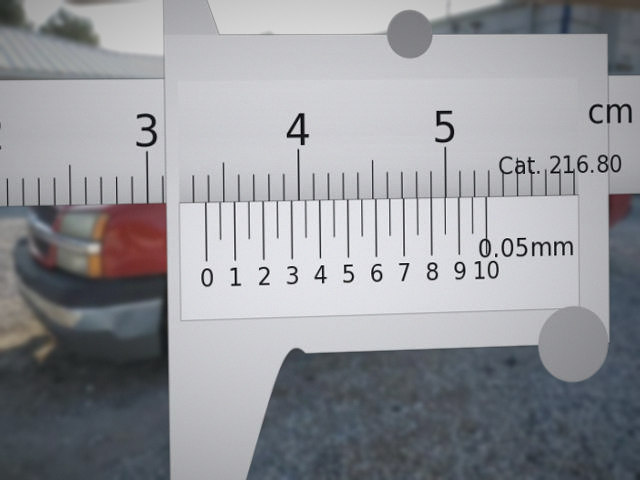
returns value=33.8 unit=mm
